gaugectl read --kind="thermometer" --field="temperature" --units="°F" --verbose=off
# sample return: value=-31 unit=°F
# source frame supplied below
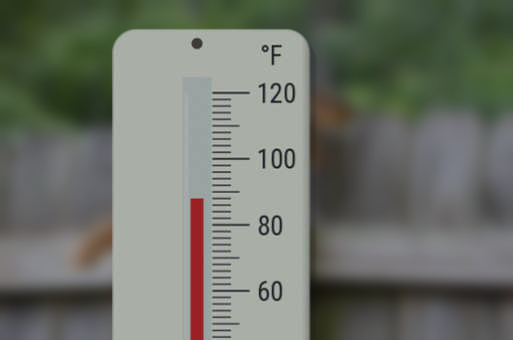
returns value=88 unit=°F
